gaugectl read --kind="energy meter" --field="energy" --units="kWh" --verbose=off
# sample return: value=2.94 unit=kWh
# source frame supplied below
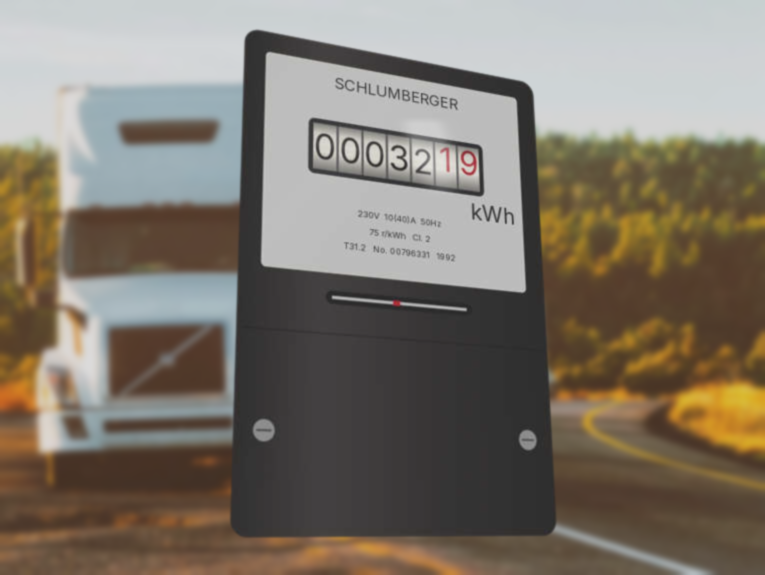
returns value=32.19 unit=kWh
